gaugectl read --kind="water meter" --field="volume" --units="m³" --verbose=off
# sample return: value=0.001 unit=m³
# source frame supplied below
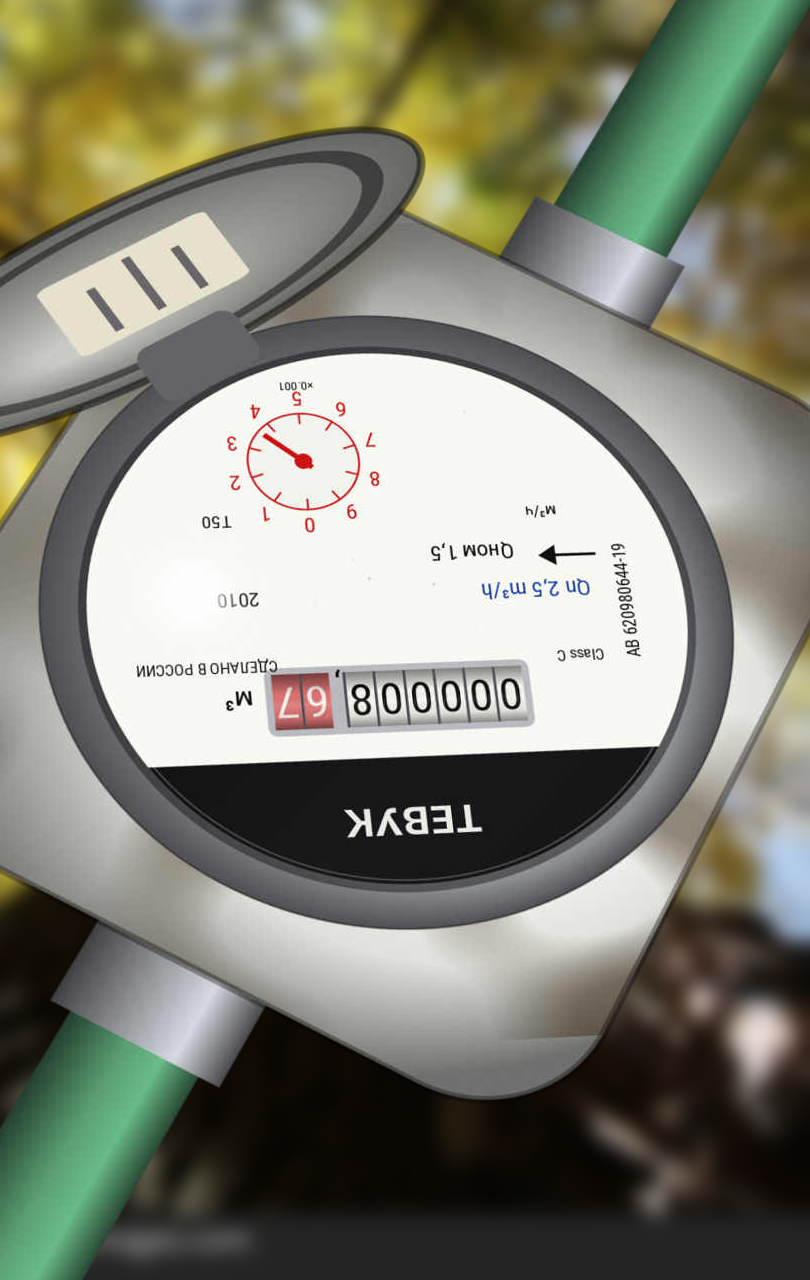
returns value=8.673 unit=m³
